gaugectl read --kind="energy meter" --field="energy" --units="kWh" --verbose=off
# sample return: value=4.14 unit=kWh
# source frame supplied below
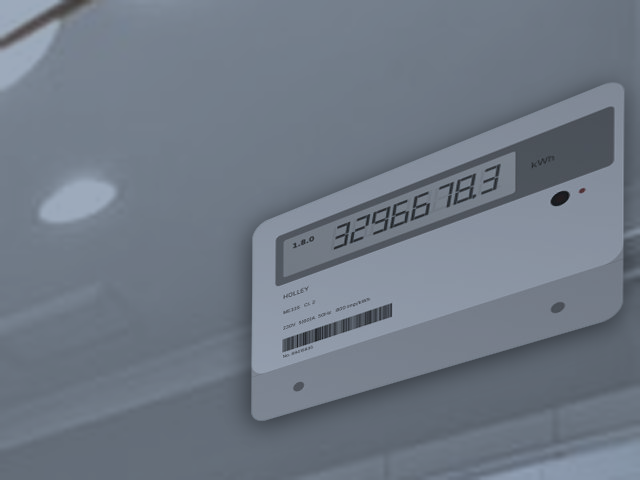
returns value=3296678.3 unit=kWh
